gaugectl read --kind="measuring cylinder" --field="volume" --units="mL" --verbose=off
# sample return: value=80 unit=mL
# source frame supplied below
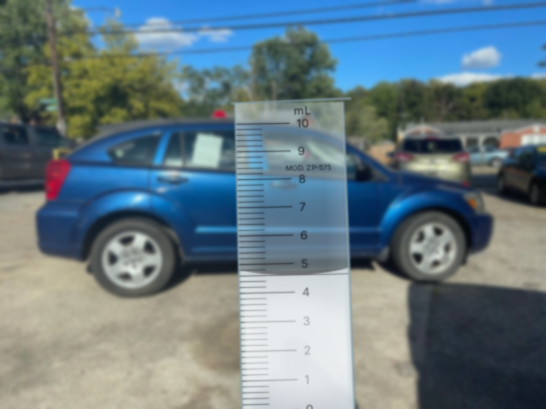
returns value=4.6 unit=mL
